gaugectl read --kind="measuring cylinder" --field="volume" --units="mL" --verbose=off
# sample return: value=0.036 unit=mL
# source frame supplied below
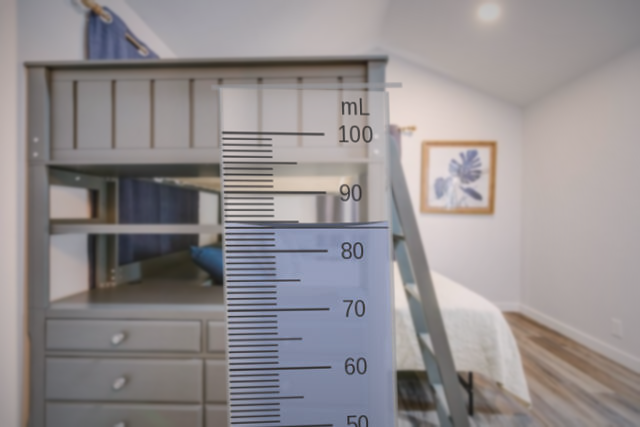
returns value=84 unit=mL
